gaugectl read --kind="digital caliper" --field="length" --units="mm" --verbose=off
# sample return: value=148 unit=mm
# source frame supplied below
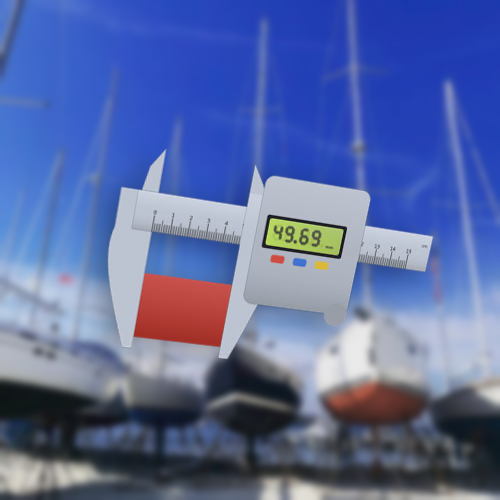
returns value=49.69 unit=mm
